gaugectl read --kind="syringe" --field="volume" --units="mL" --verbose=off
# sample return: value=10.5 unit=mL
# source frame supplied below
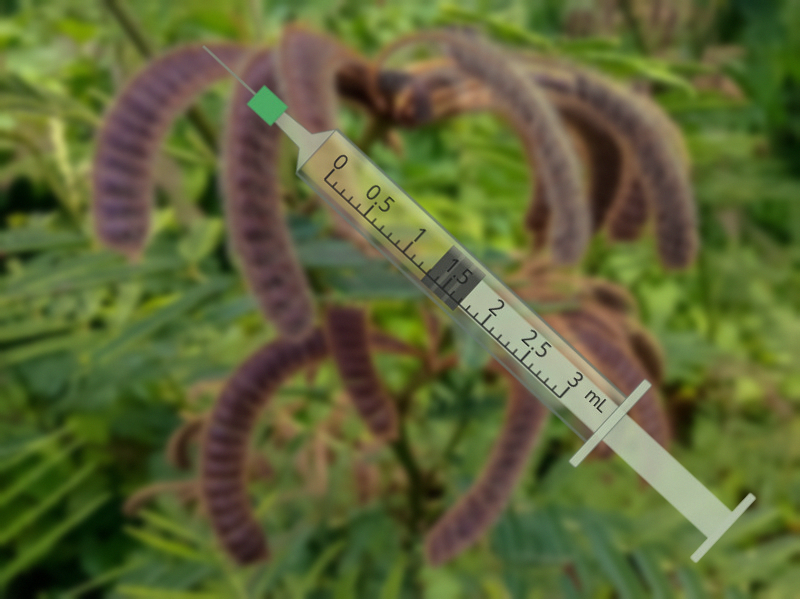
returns value=1.3 unit=mL
